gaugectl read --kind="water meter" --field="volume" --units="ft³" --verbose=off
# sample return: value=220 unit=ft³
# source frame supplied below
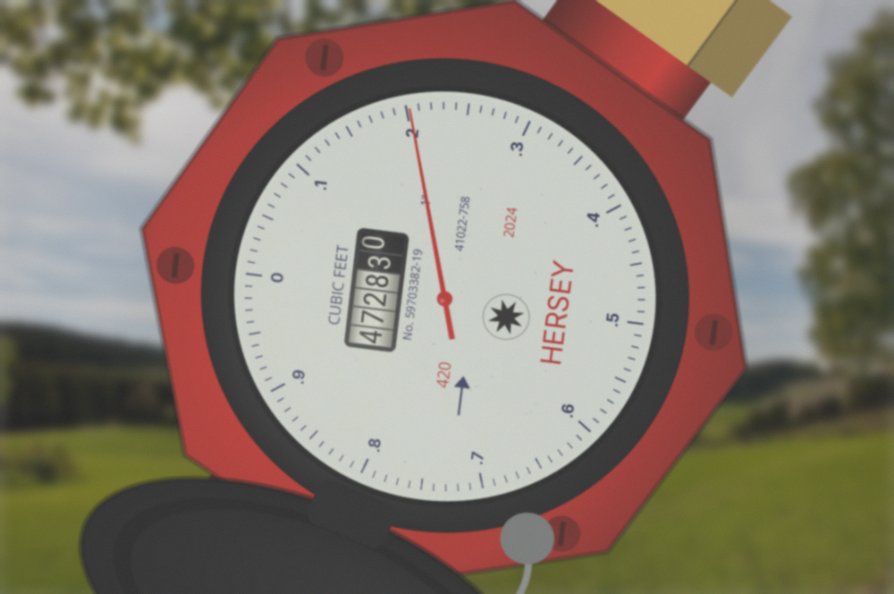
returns value=472830.20 unit=ft³
